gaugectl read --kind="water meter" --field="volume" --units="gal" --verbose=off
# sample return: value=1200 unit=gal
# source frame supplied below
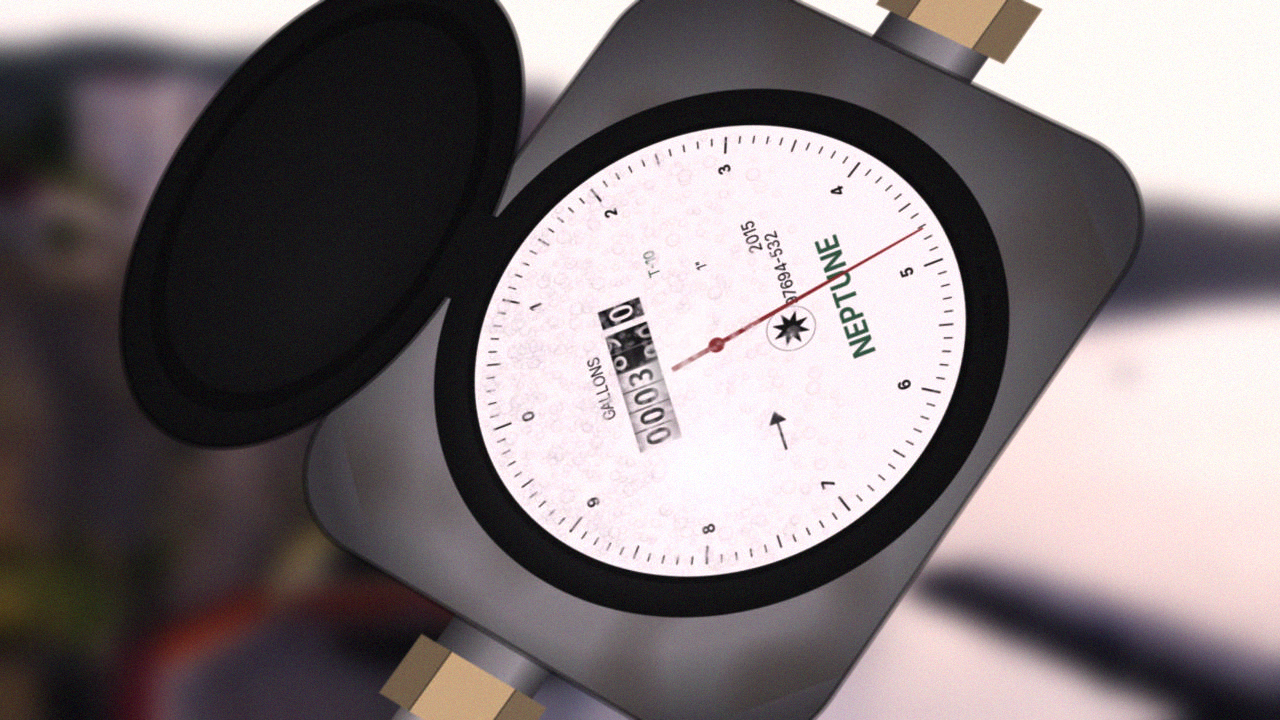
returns value=3894.7 unit=gal
